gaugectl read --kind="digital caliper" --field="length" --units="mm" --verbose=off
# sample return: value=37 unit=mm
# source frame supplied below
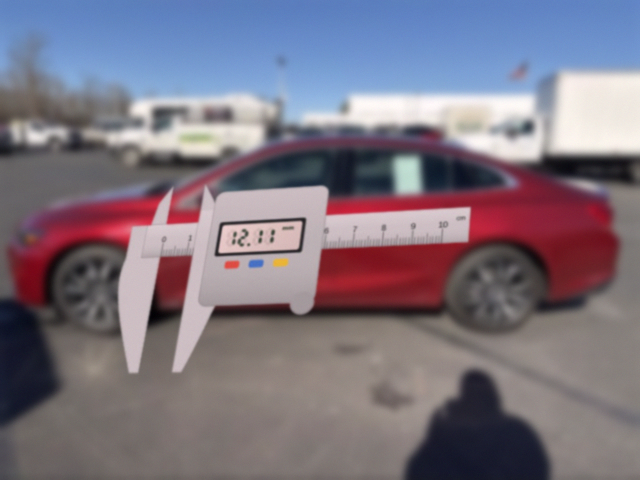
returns value=12.11 unit=mm
